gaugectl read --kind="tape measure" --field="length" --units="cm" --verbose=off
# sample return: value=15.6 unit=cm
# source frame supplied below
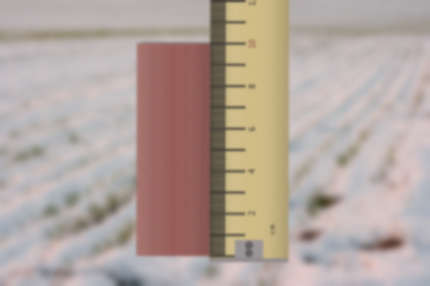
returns value=10 unit=cm
